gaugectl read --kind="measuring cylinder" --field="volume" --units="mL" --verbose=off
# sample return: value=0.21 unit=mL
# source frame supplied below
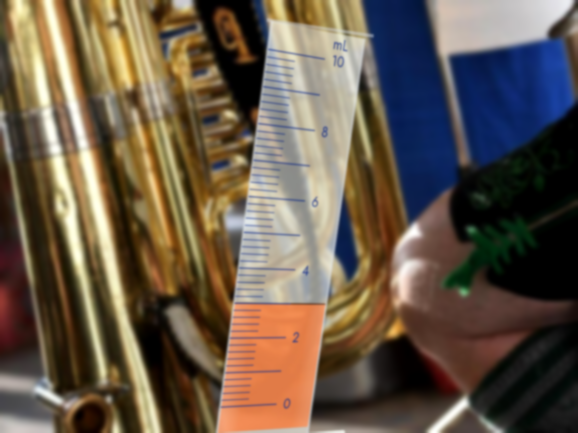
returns value=3 unit=mL
